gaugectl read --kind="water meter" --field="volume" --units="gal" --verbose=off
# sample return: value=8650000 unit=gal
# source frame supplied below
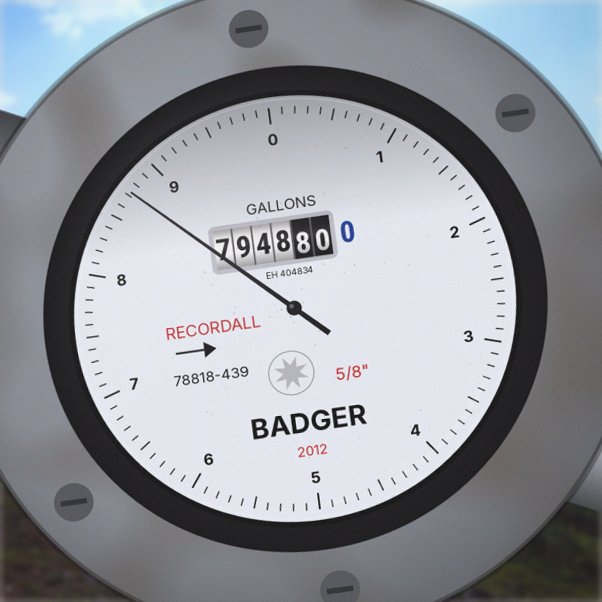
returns value=7948798.7 unit=gal
